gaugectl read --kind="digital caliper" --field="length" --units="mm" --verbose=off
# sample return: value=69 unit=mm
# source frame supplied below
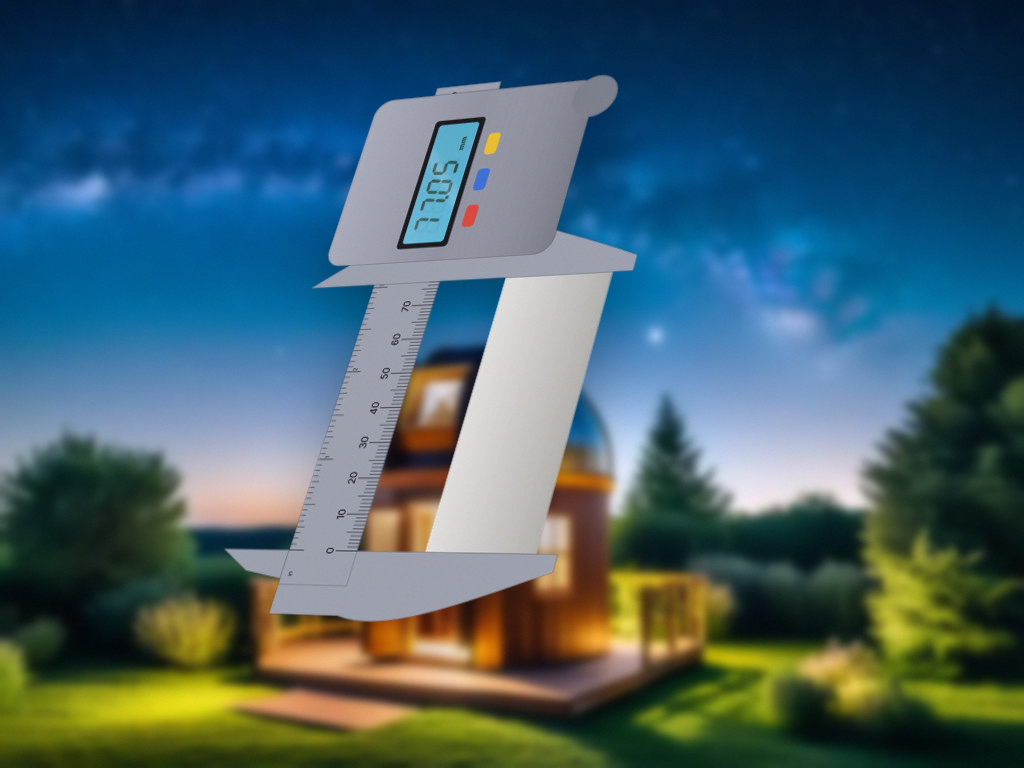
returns value=77.05 unit=mm
